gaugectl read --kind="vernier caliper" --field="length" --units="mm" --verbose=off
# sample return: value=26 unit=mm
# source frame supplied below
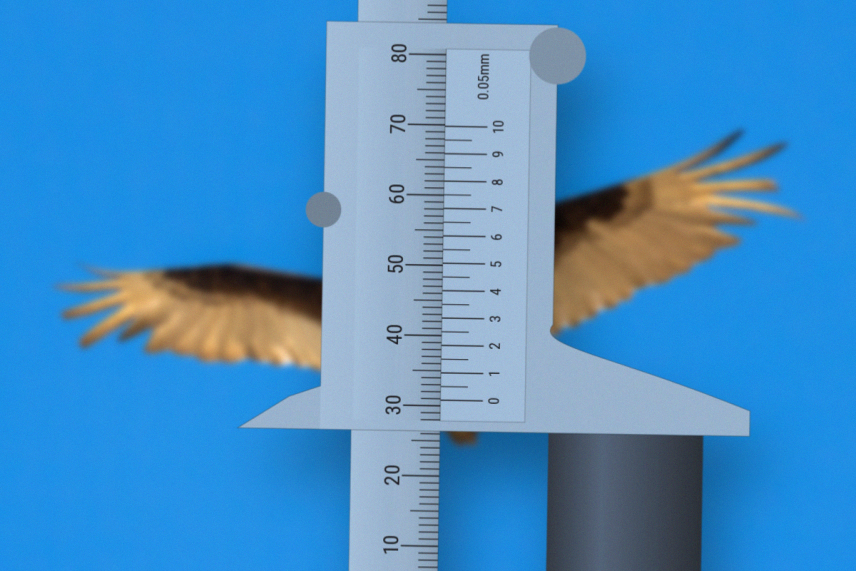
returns value=30.8 unit=mm
